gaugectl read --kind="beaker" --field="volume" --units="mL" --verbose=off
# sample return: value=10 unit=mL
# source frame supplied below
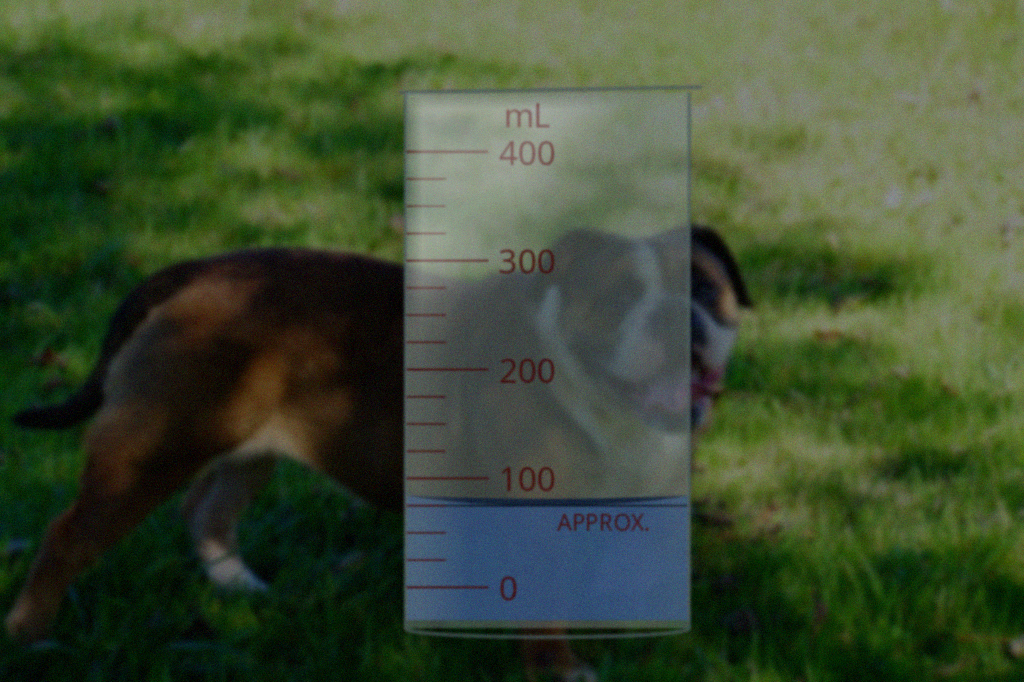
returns value=75 unit=mL
